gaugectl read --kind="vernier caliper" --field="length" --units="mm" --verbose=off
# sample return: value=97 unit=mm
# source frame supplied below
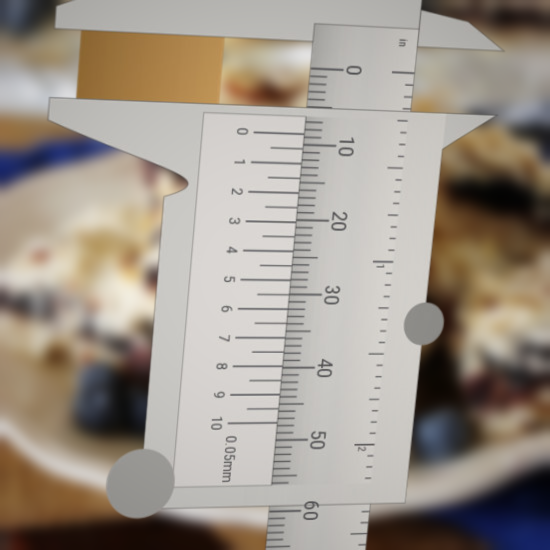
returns value=8.6 unit=mm
